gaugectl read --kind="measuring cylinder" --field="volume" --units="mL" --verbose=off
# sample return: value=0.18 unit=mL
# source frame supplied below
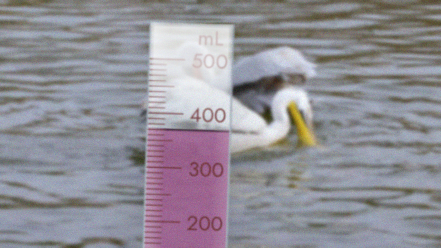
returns value=370 unit=mL
